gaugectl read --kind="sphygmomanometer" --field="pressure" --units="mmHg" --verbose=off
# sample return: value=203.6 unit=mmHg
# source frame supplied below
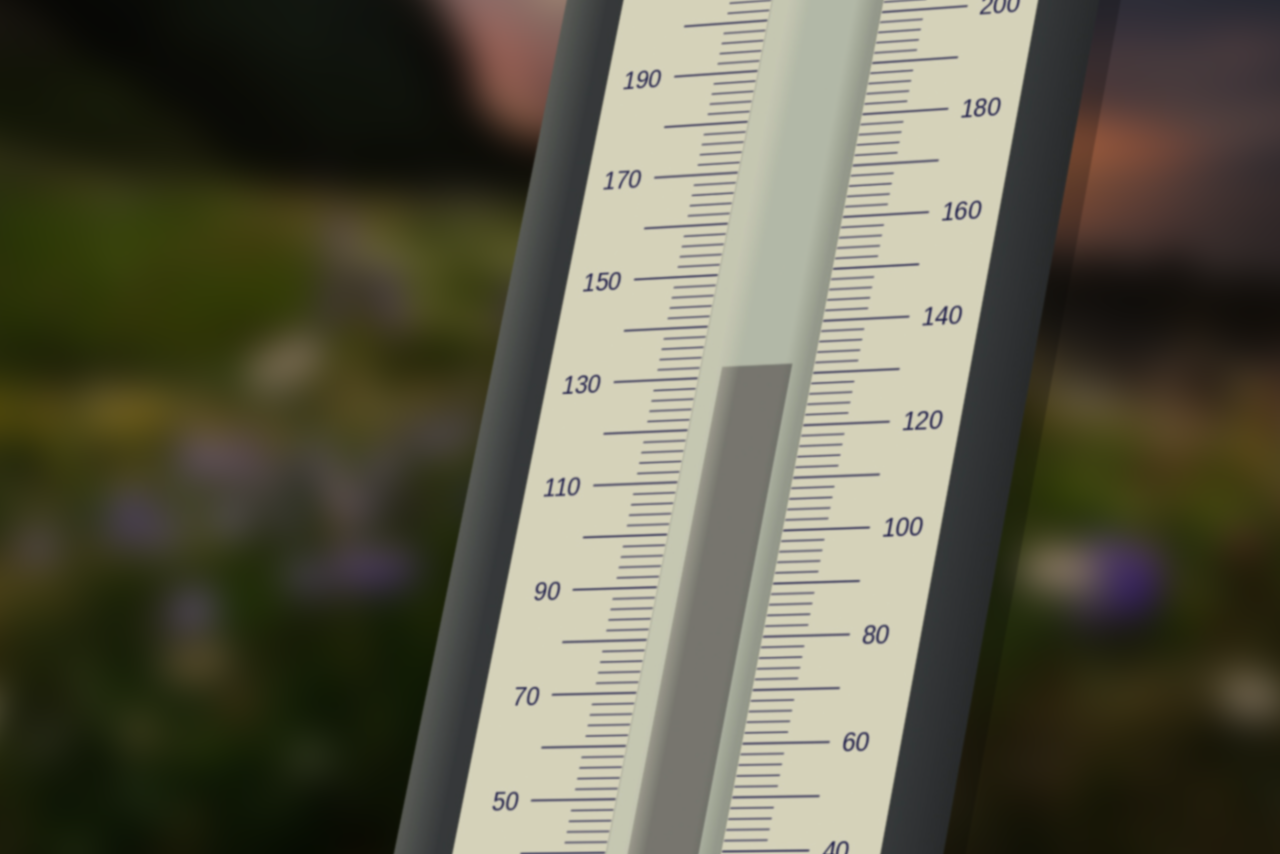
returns value=132 unit=mmHg
